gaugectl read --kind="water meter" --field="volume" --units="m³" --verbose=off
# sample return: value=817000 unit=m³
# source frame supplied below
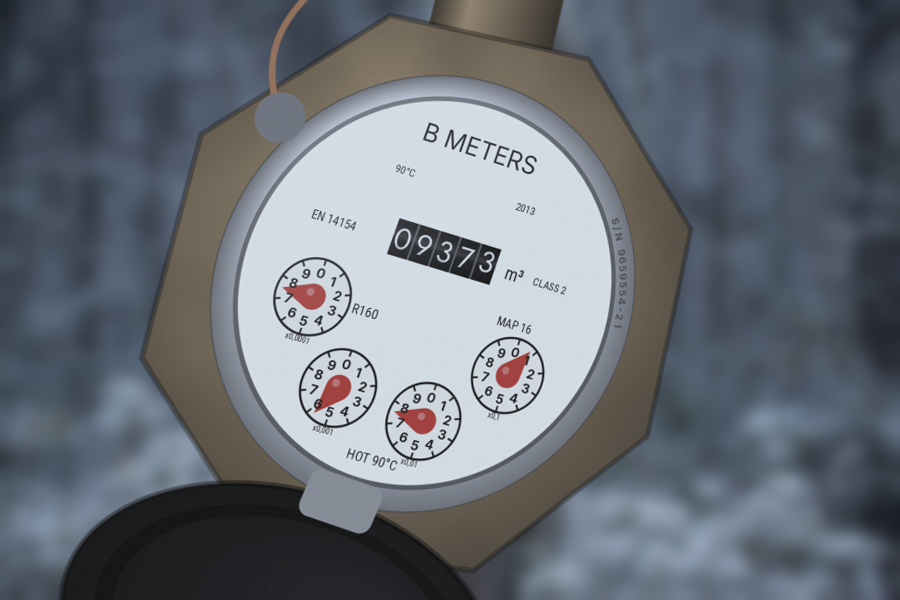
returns value=9373.0757 unit=m³
